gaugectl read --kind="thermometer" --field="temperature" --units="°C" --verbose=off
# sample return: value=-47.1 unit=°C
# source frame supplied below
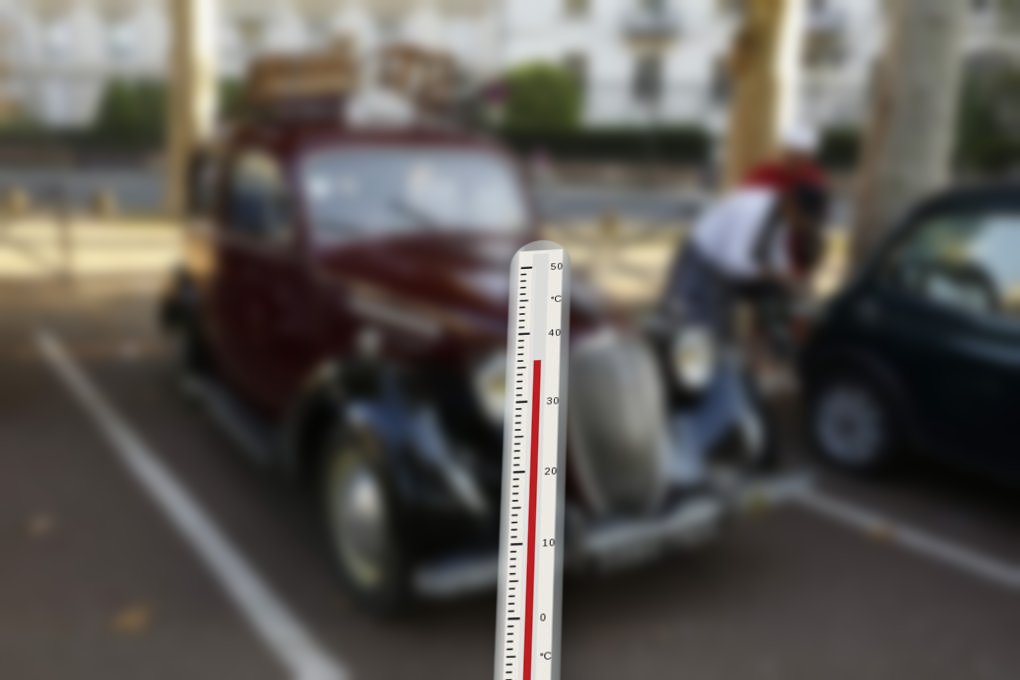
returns value=36 unit=°C
